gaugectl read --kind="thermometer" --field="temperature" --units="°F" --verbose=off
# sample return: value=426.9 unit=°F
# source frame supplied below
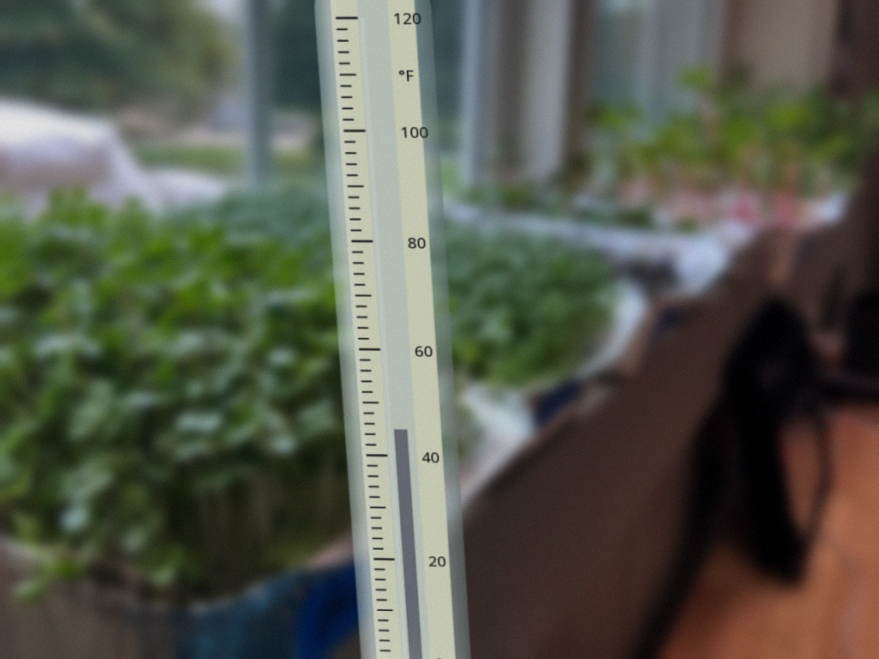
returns value=45 unit=°F
